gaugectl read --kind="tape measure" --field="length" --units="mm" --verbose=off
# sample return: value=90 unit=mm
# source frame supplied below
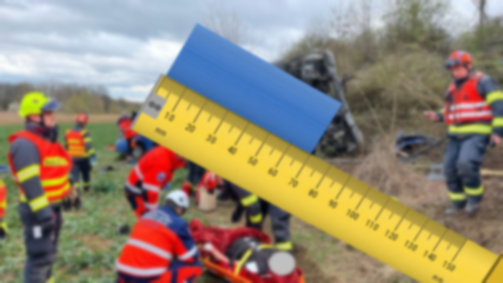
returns value=70 unit=mm
